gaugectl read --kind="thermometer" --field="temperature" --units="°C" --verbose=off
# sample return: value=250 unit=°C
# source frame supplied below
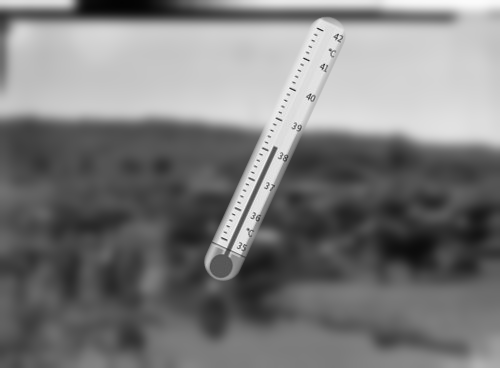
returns value=38.2 unit=°C
